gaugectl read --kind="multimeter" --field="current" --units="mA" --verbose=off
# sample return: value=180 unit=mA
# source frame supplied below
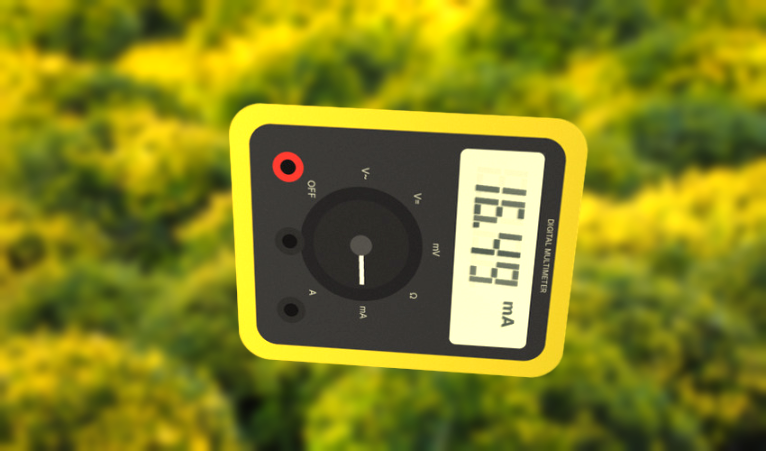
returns value=16.49 unit=mA
